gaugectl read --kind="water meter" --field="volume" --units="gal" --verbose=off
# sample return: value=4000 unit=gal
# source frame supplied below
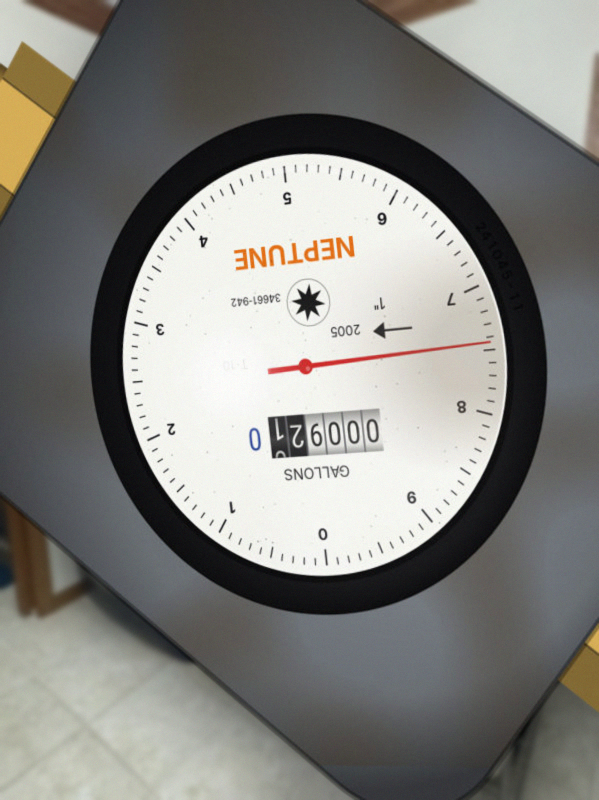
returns value=9207.4 unit=gal
